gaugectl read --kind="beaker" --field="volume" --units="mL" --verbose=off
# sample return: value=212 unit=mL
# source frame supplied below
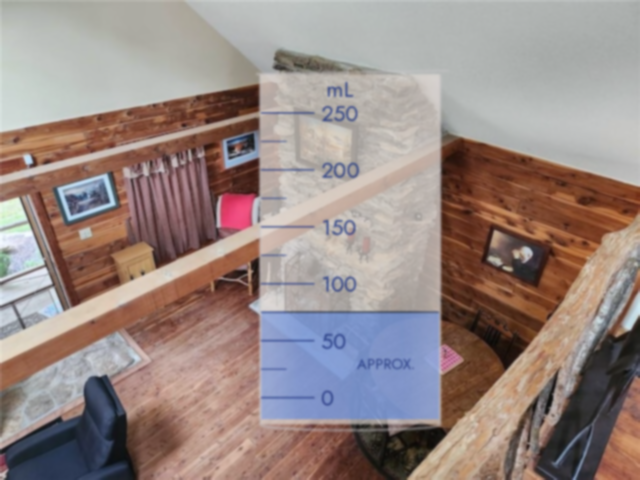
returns value=75 unit=mL
